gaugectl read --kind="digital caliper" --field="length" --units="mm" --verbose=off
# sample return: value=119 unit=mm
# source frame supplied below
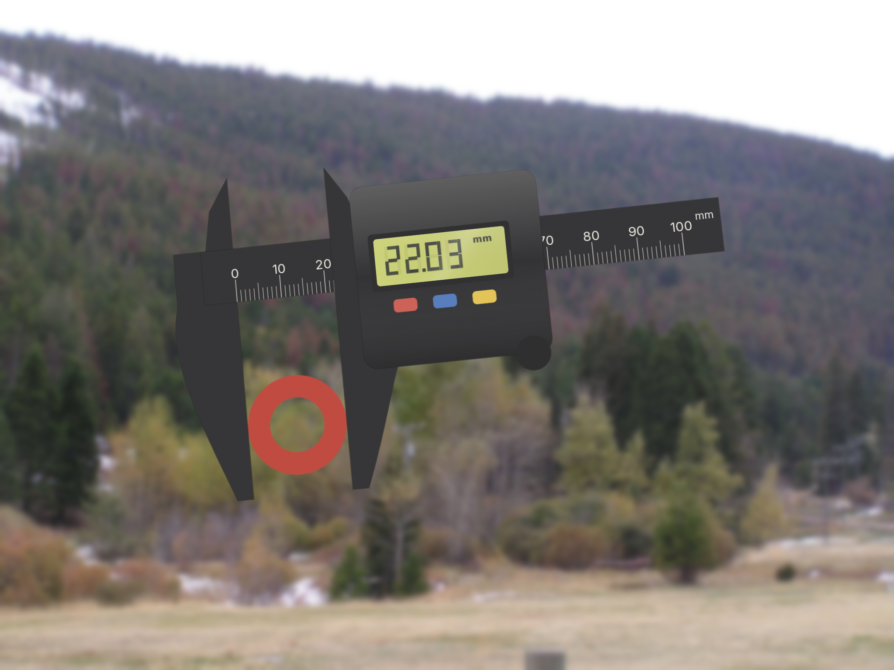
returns value=22.03 unit=mm
